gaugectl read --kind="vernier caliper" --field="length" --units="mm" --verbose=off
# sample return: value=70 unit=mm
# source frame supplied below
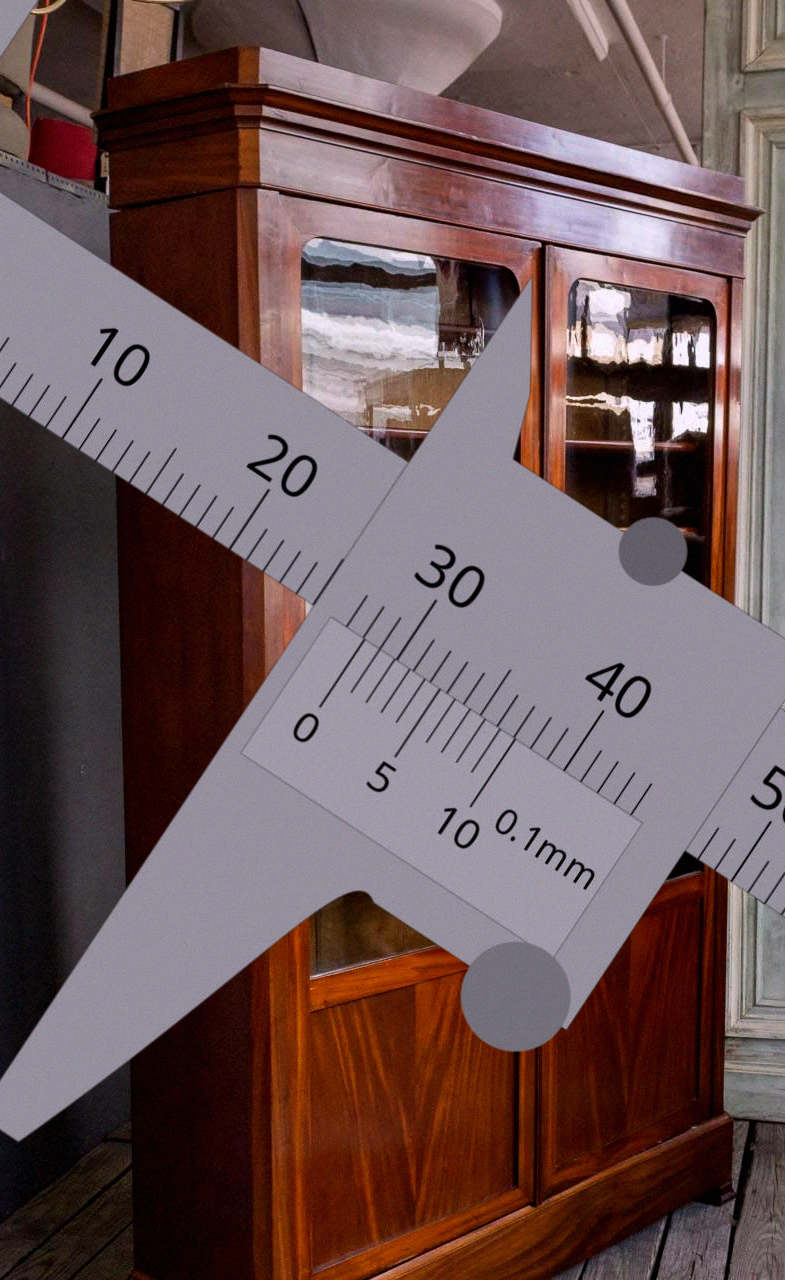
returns value=28.1 unit=mm
